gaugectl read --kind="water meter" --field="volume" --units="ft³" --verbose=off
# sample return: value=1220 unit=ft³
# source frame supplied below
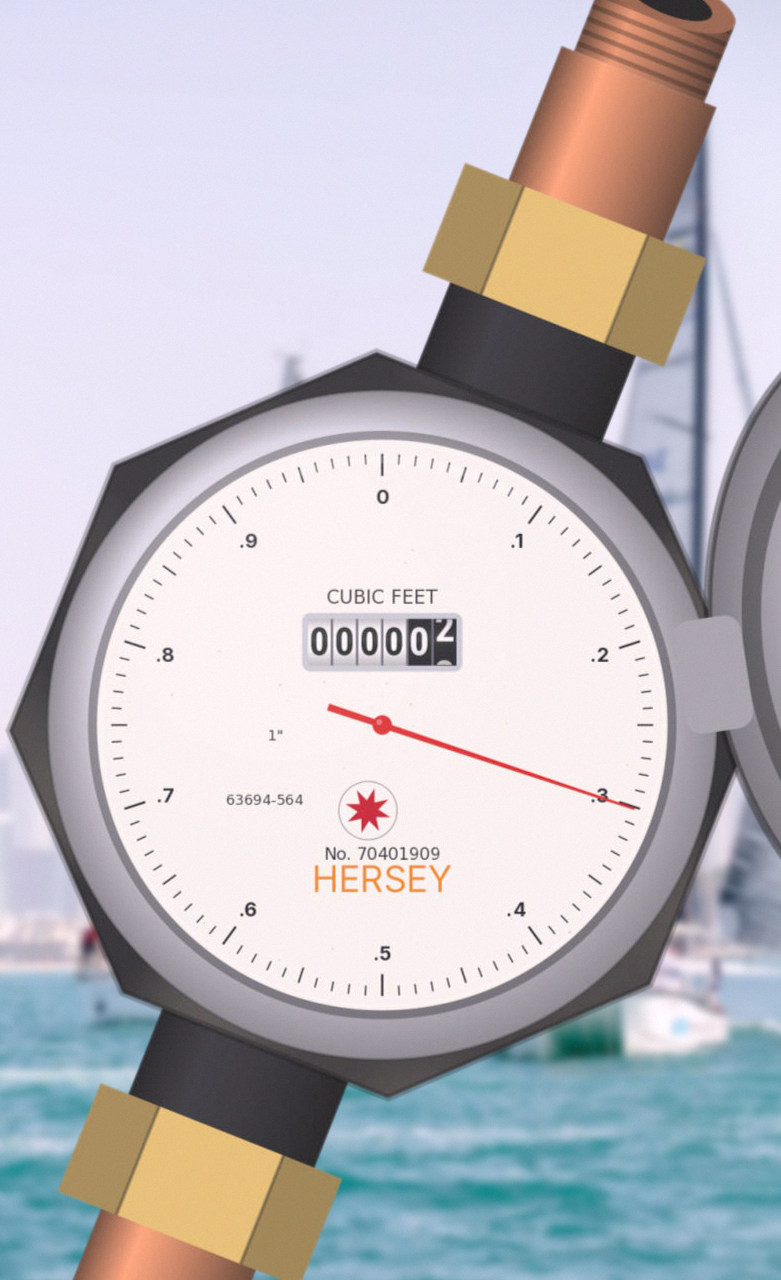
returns value=2.30 unit=ft³
